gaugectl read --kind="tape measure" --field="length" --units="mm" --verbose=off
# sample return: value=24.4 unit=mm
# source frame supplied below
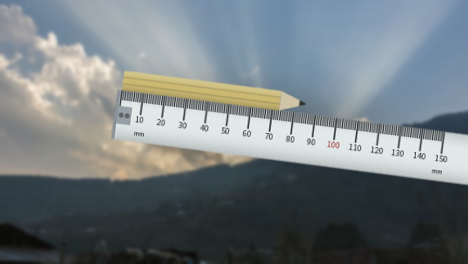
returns value=85 unit=mm
